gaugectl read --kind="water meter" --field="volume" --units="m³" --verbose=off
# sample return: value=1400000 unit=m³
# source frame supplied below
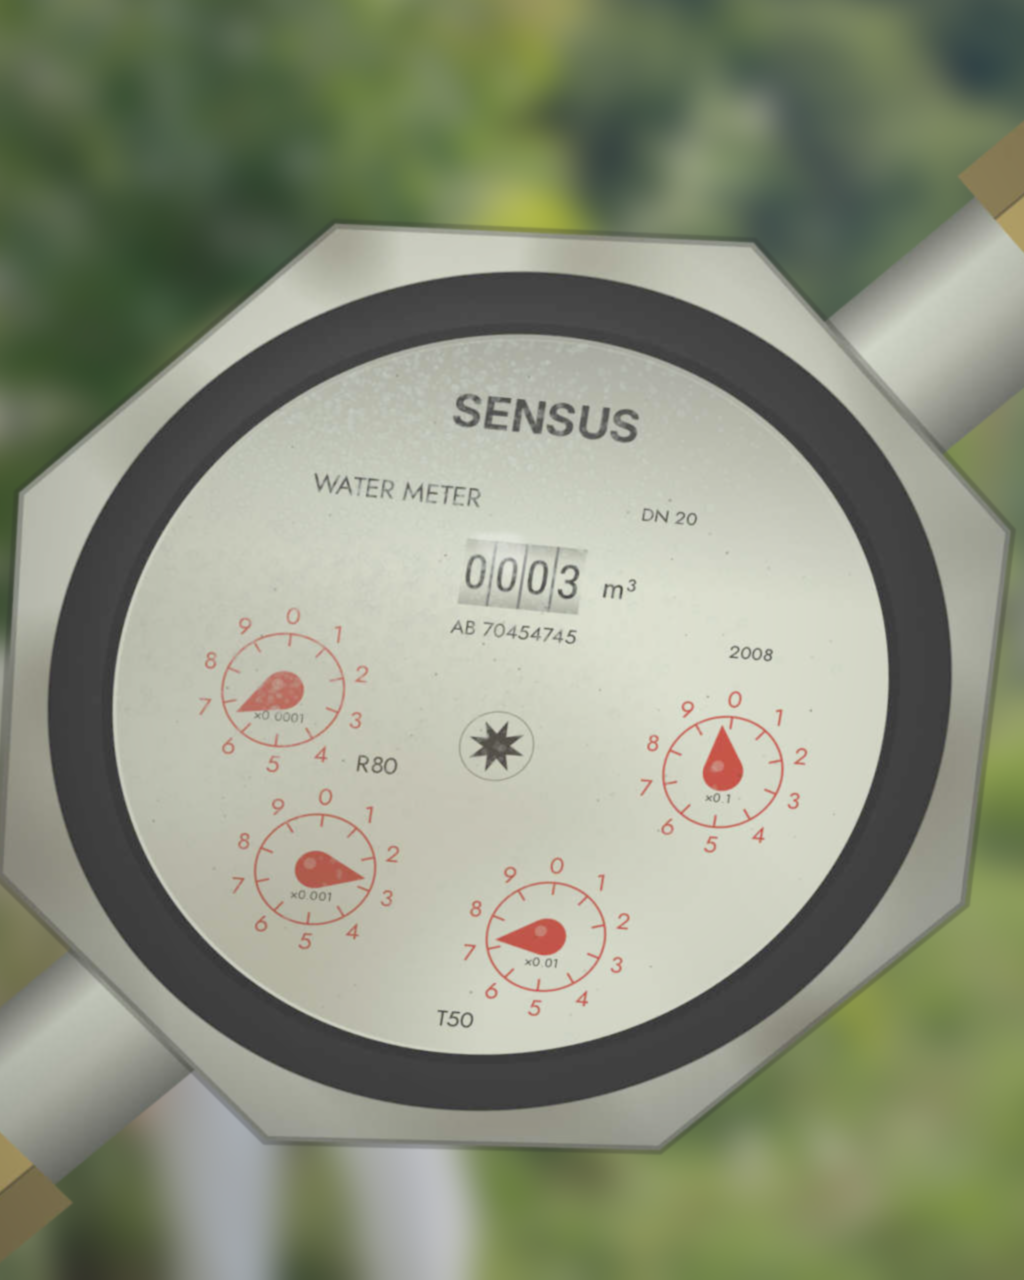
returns value=2.9726 unit=m³
